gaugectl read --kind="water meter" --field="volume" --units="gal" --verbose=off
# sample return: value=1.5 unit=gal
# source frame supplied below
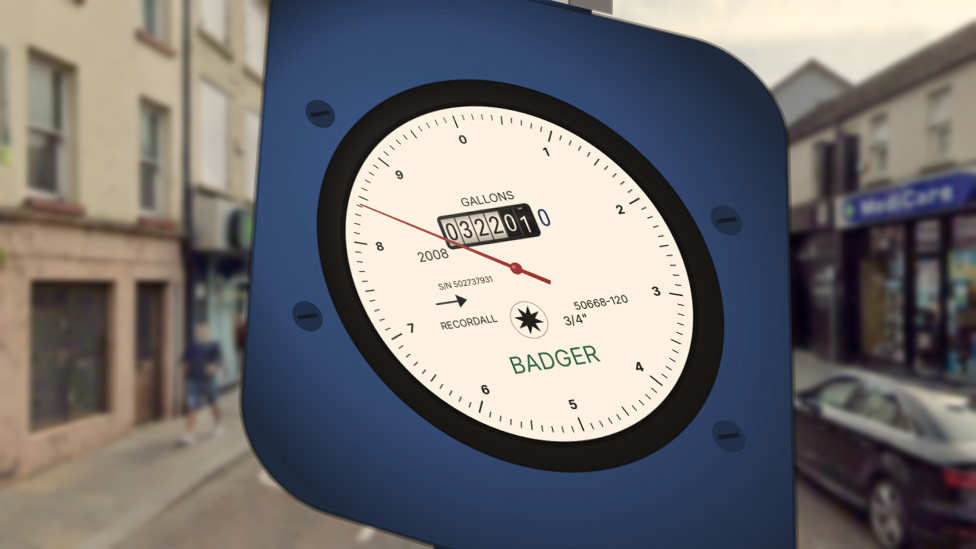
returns value=322008.4 unit=gal
